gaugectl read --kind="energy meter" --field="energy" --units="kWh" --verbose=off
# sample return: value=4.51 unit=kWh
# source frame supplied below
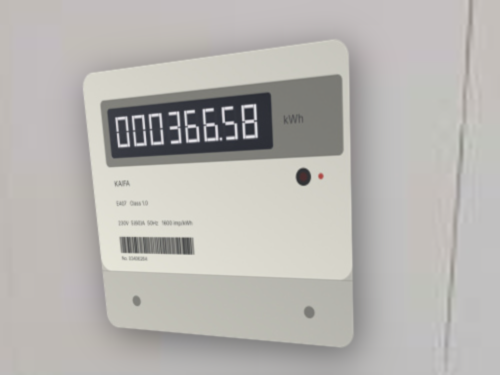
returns value=366.58 unit=kWh
